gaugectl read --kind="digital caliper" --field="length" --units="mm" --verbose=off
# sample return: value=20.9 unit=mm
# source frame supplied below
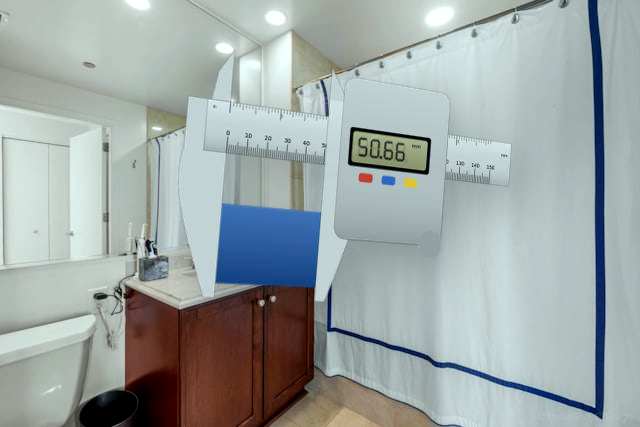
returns value=50.66 unit=mm
